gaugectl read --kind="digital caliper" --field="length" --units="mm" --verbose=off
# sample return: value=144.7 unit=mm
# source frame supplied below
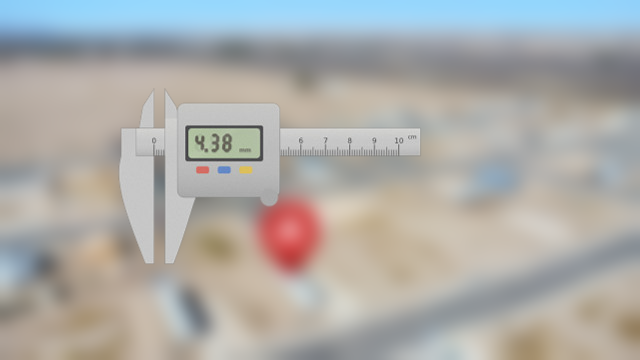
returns value=4.38 unit=mm
